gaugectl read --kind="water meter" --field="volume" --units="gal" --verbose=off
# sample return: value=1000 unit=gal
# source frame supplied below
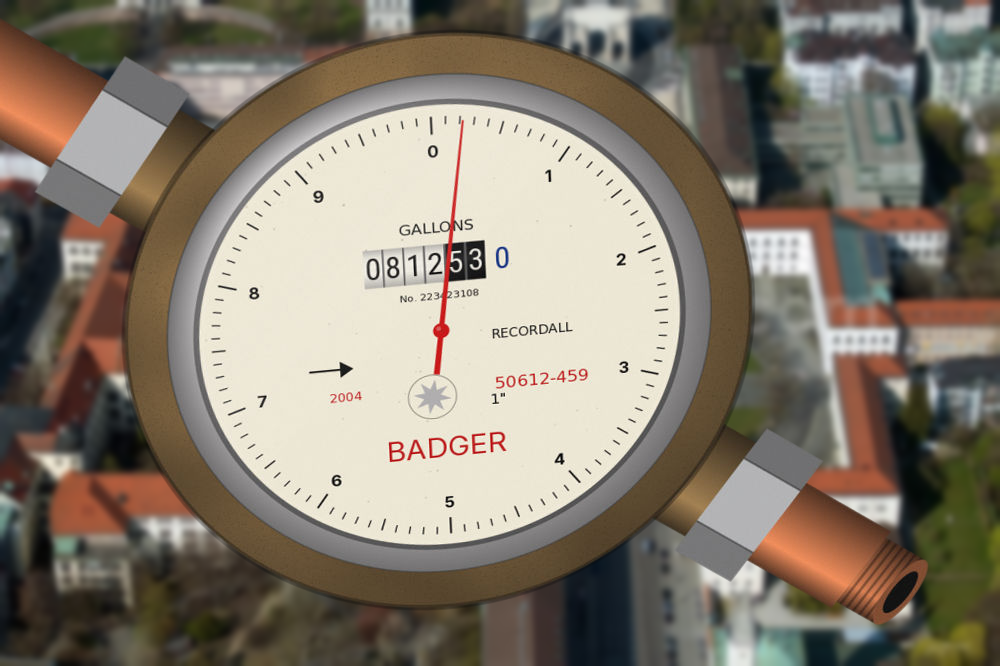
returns value=812530.2 unit=gal
